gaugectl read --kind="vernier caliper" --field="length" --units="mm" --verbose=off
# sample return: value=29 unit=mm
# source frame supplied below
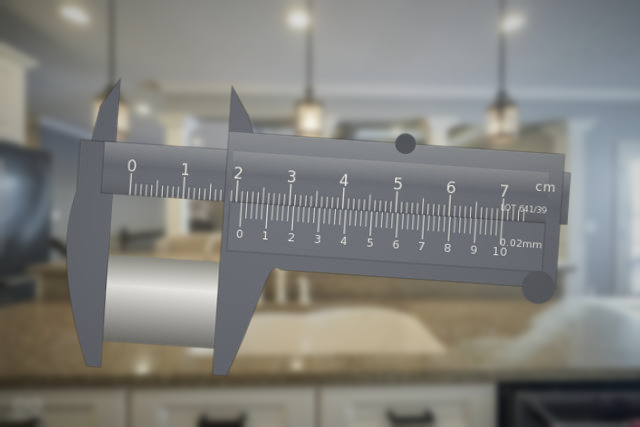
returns value=21.0 unit=mm
